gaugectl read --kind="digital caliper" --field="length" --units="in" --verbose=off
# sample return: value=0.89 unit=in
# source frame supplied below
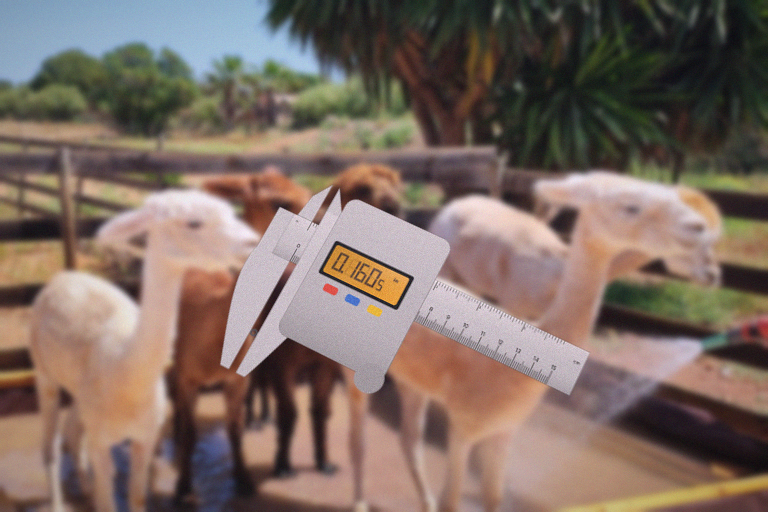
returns value=0.1605 unit=in
